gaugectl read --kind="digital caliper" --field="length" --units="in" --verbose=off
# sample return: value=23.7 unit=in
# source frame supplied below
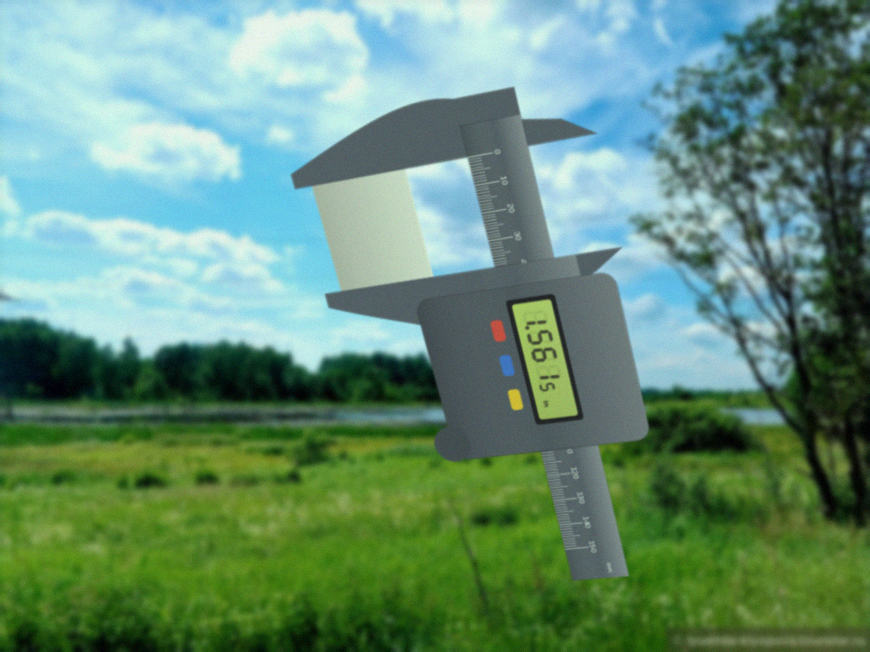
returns value=1.5615 unit=in
